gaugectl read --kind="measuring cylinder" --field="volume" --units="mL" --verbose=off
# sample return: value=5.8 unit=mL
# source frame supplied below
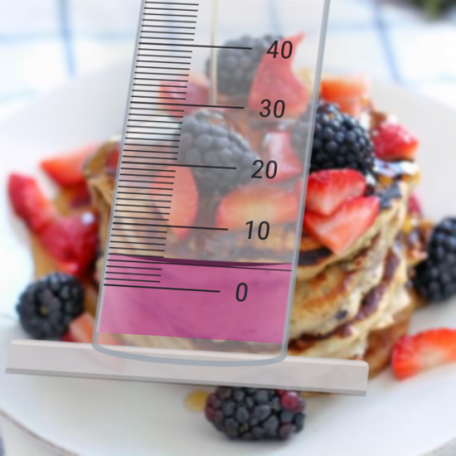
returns value=4 unit=mL
